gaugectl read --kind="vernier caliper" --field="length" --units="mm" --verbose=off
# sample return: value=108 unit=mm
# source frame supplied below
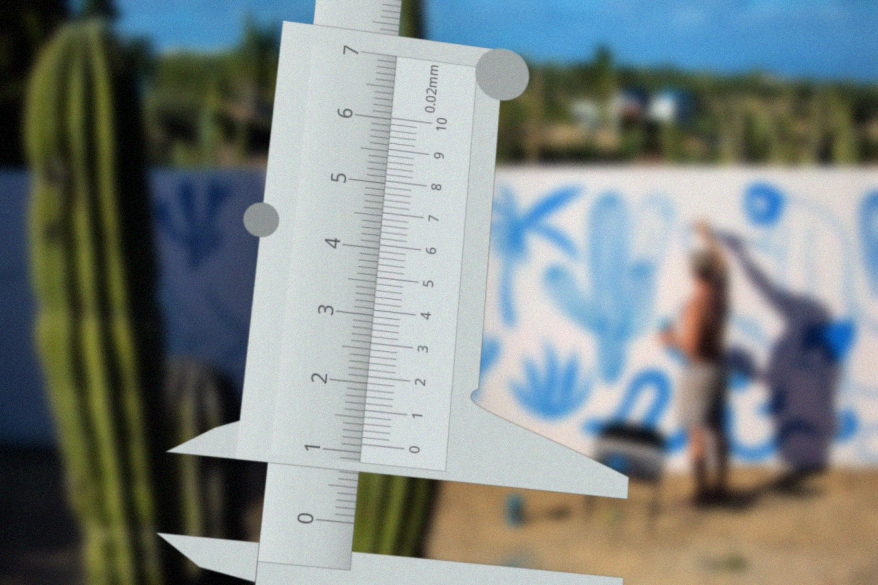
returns value=11.2 unit=mm
